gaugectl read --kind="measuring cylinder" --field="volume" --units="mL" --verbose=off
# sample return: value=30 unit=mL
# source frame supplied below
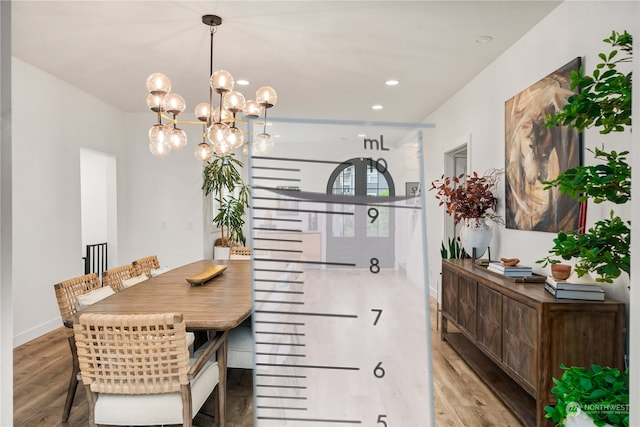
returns value=9.2 unit=mL
